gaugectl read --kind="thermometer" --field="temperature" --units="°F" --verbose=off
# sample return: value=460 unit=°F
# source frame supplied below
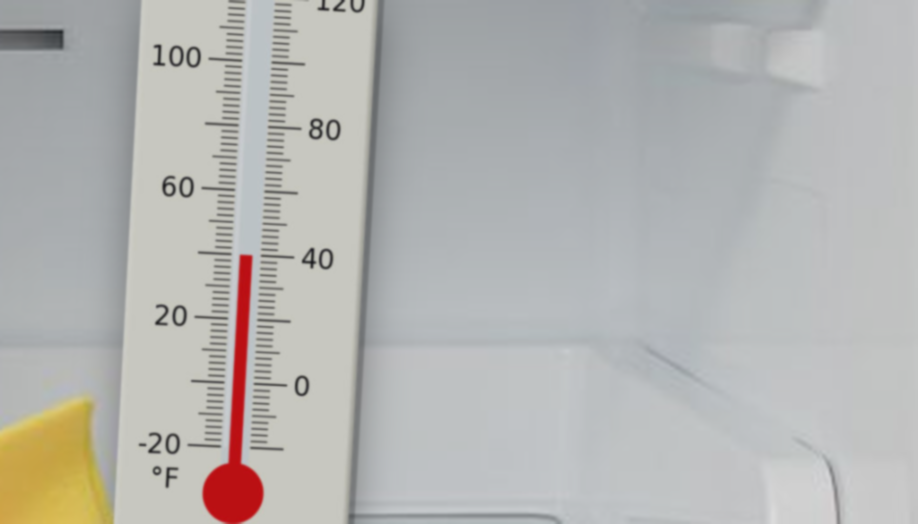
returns value=40 unit=°F
